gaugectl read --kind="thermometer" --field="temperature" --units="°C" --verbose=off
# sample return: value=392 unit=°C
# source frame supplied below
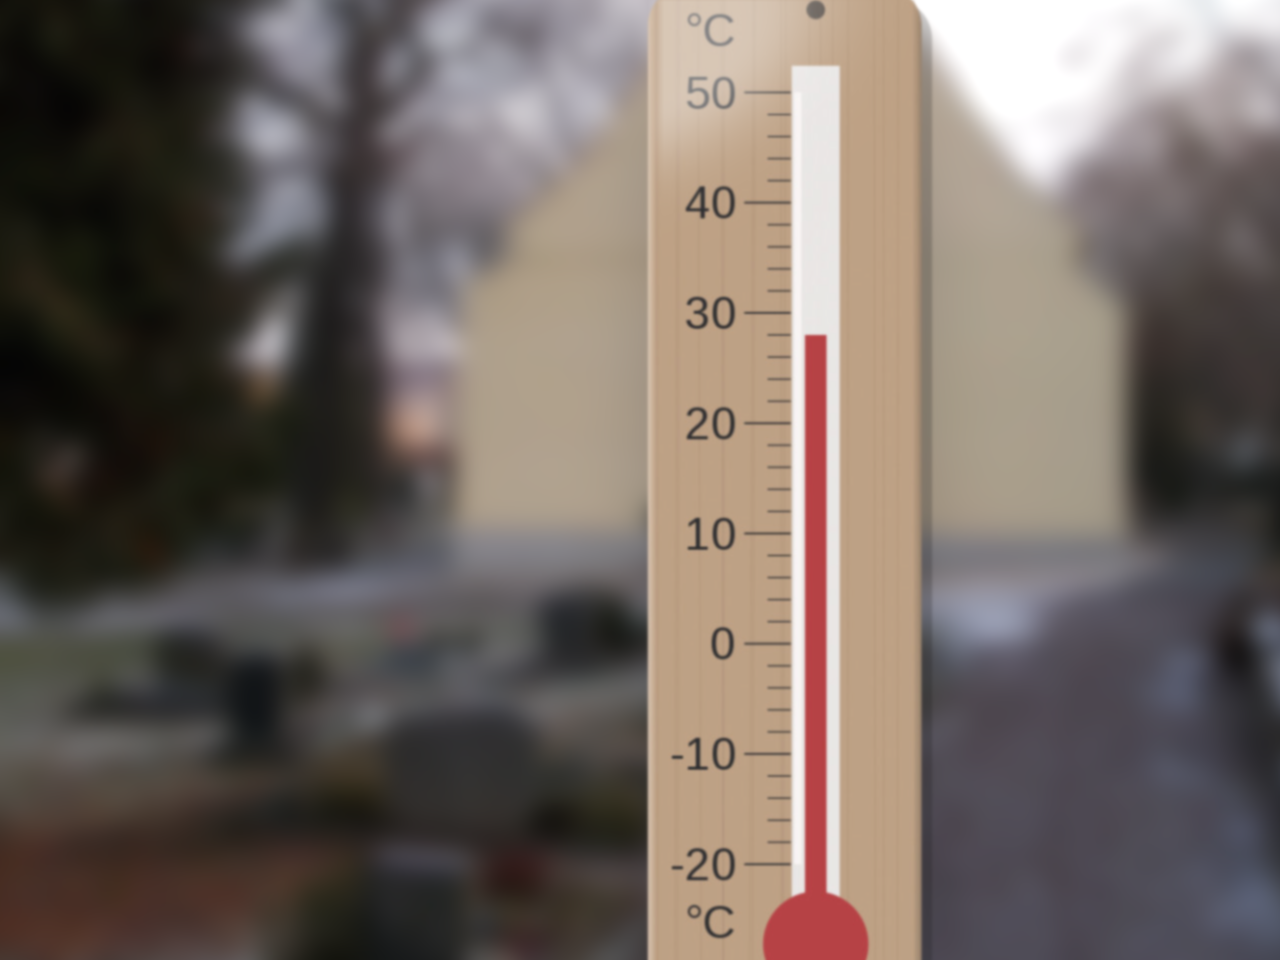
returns value=28 unit=°C
